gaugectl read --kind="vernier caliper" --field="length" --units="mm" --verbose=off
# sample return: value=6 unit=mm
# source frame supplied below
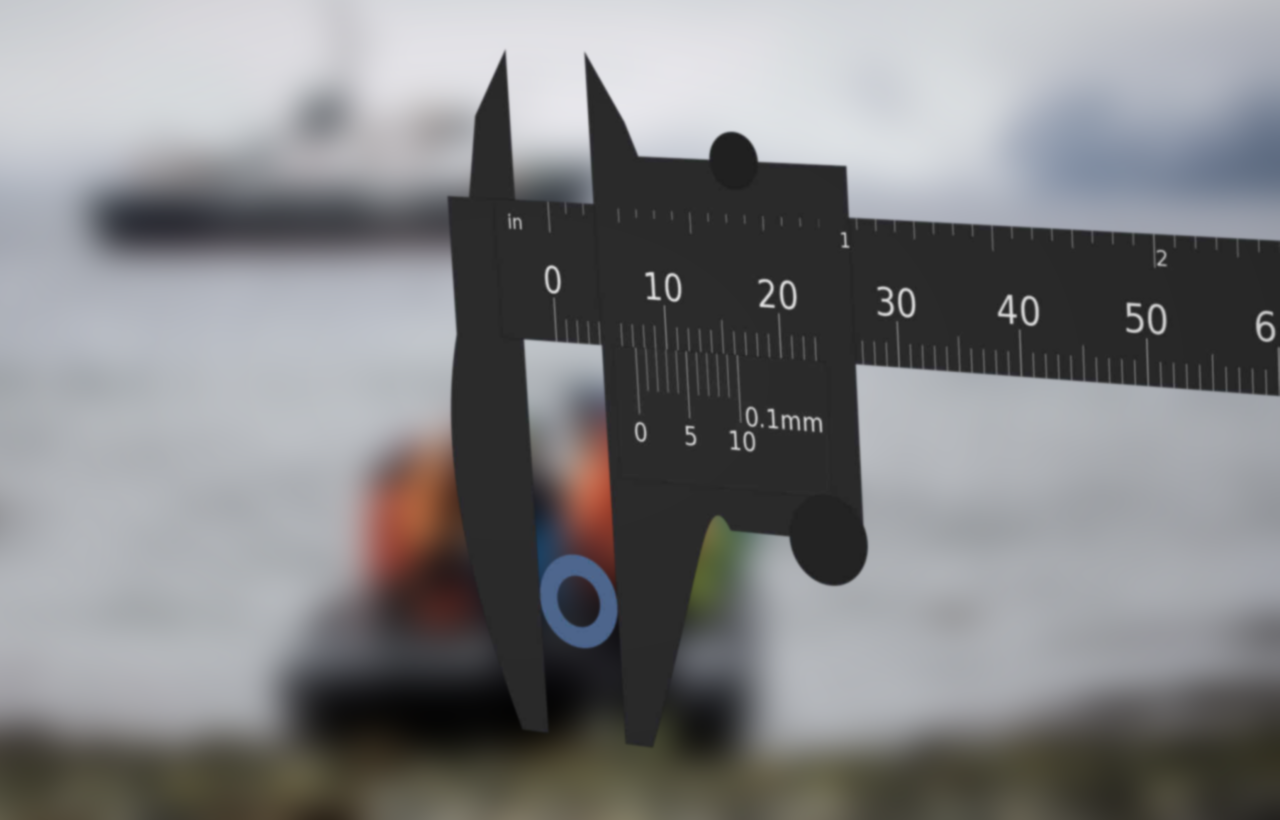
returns value=7.2 unit=mm
